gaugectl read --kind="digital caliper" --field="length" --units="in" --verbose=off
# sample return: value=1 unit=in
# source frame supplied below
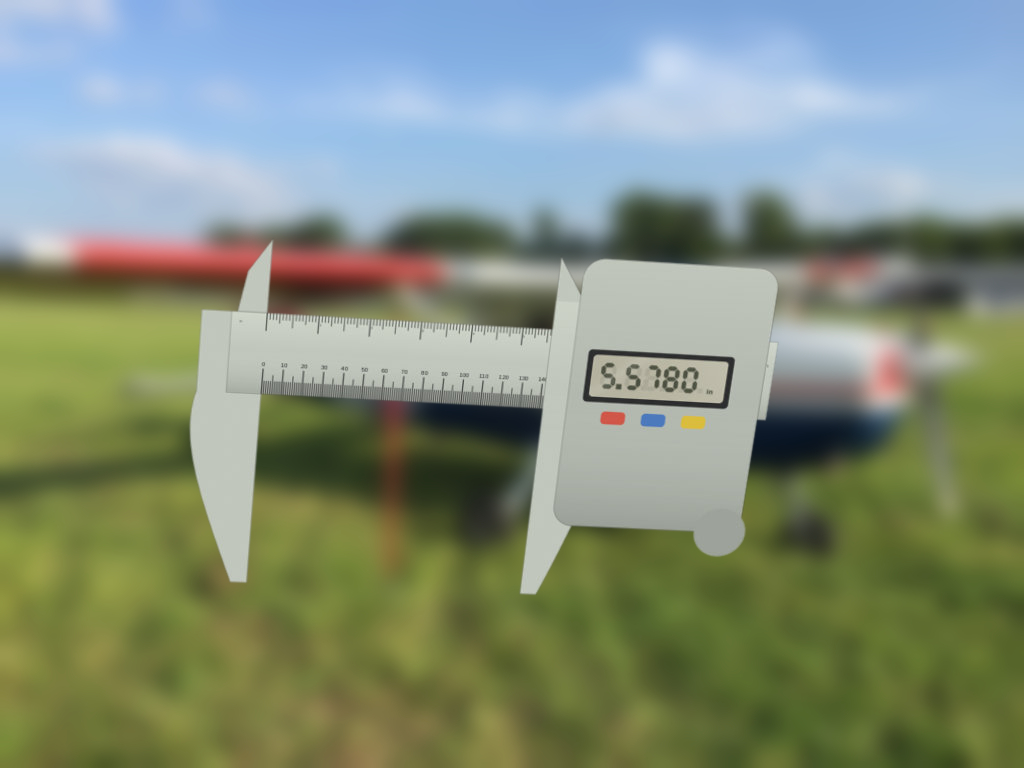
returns value=5.5780 unit=in
